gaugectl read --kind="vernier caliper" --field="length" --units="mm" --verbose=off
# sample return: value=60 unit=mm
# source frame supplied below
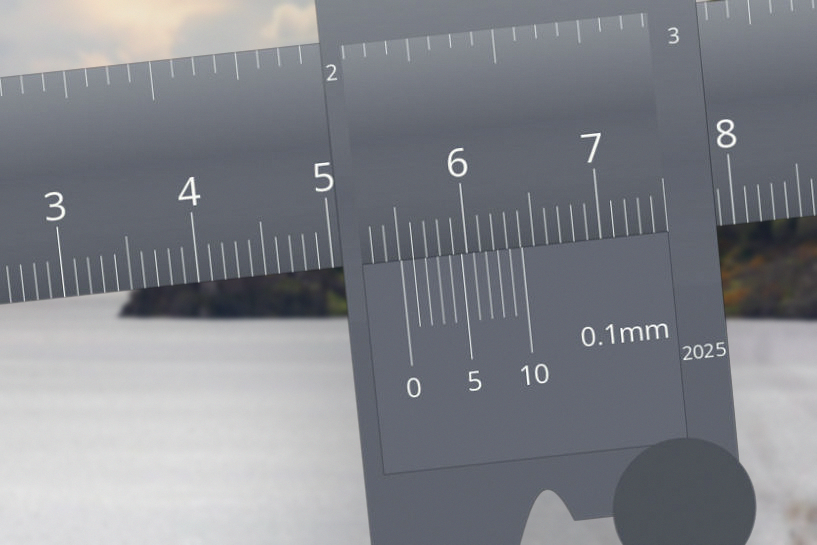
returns value=55.1 unit=mm
